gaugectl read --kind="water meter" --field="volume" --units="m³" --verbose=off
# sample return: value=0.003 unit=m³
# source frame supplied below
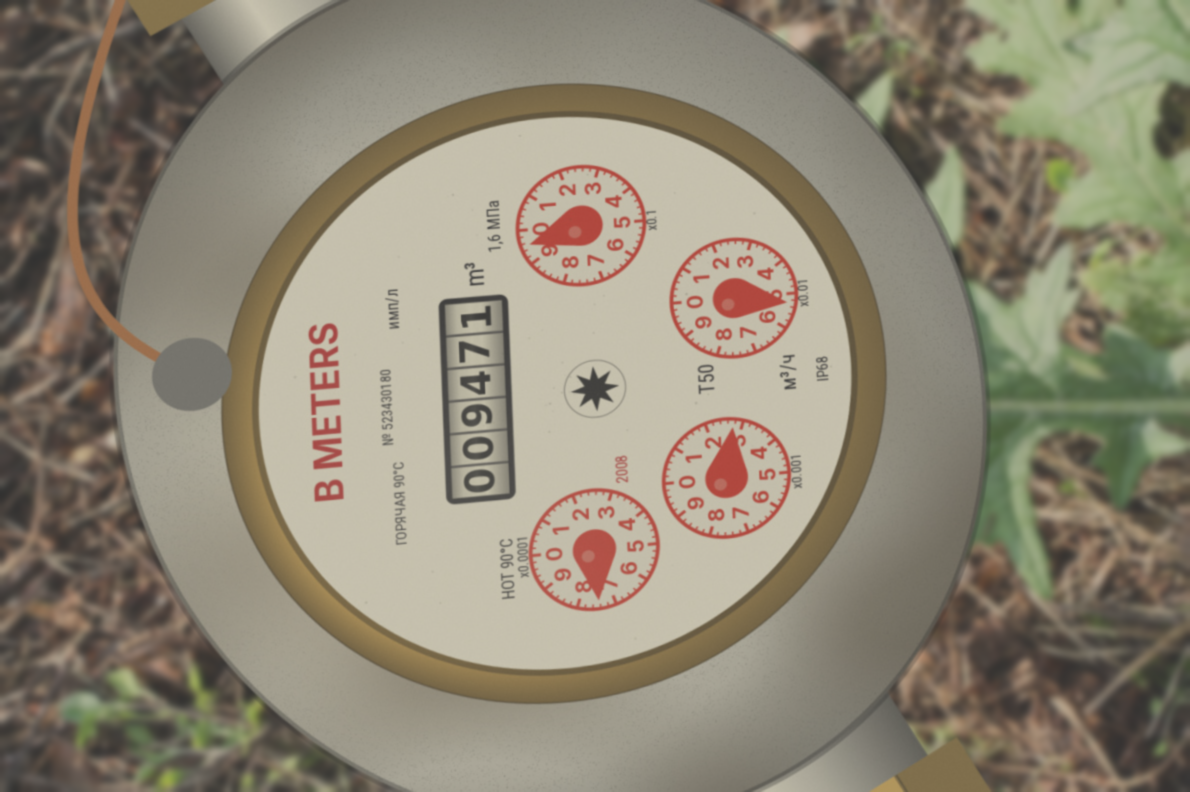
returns value=9470.9527 unit=m³
